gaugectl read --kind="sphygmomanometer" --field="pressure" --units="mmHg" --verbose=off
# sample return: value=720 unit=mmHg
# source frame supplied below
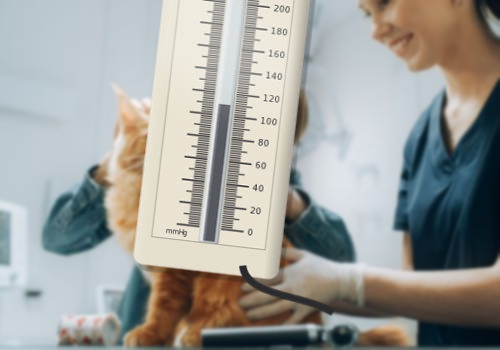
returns value=110 unit=mmHg
